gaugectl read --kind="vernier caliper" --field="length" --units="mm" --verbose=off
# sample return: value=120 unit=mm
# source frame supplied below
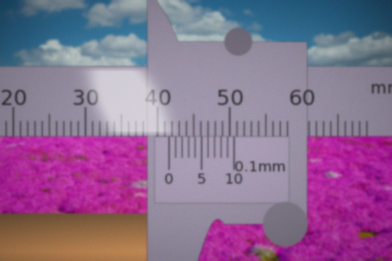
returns value=41.6 unit=mm
